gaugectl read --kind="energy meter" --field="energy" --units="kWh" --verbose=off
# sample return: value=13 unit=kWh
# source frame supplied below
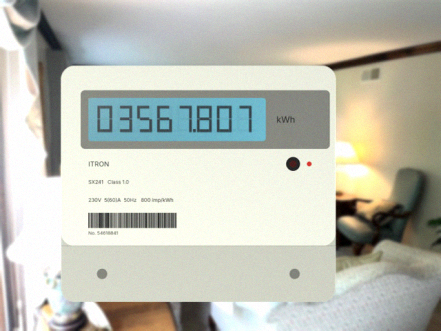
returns value=3567.807 unit=kWh
